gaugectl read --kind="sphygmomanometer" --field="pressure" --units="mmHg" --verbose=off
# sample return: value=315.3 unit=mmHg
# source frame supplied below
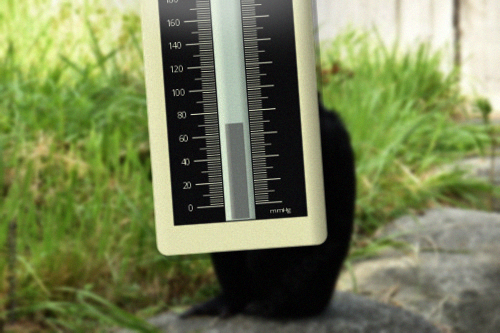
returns value=70 unit=mmHg
